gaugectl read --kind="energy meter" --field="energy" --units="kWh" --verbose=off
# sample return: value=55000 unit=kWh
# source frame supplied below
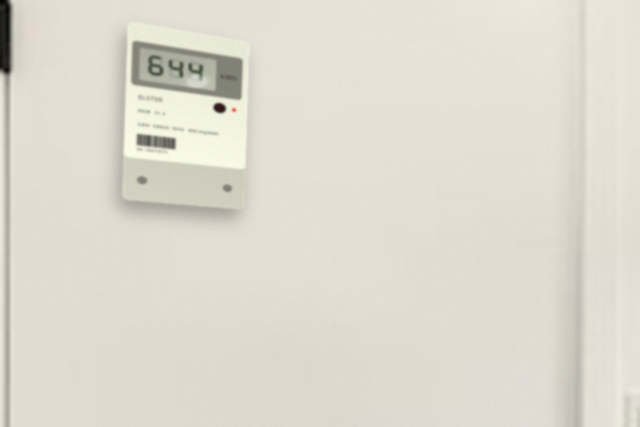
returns value=644 unit=kWh
